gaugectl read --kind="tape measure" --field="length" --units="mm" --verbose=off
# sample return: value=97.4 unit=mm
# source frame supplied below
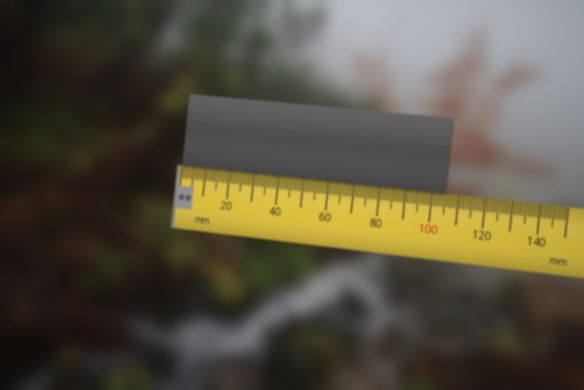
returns value=105 unit=mm
